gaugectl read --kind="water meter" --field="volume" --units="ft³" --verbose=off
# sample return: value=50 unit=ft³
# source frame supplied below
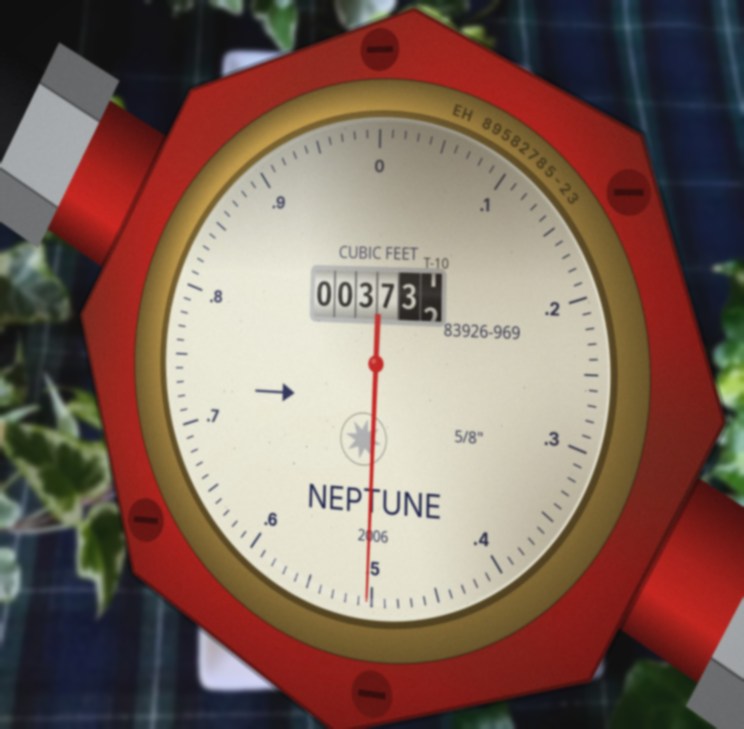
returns value=3731.50 unit=ft³
